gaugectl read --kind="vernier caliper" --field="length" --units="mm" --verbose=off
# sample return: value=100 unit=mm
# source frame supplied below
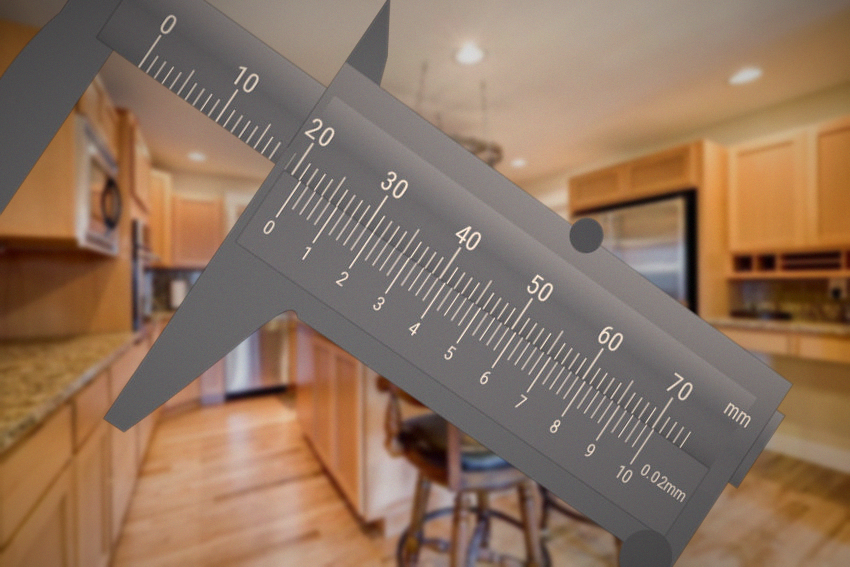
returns value=21.2 unit=mm
